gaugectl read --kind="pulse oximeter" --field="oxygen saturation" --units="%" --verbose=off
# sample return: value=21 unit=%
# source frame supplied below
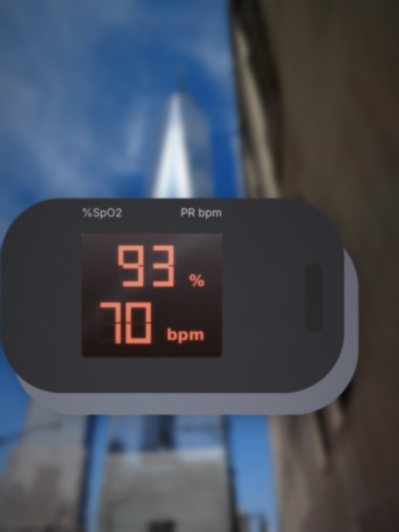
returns value=93 unit=%
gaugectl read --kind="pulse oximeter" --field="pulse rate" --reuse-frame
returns value=70 unit=bpm
